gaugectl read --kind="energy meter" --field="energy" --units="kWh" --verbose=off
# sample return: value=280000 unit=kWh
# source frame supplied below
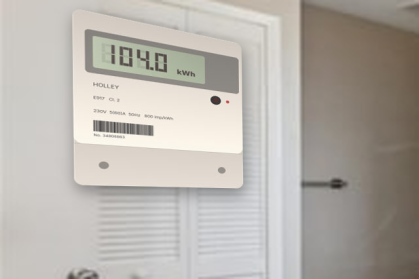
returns value=104.0 unit=kWh
